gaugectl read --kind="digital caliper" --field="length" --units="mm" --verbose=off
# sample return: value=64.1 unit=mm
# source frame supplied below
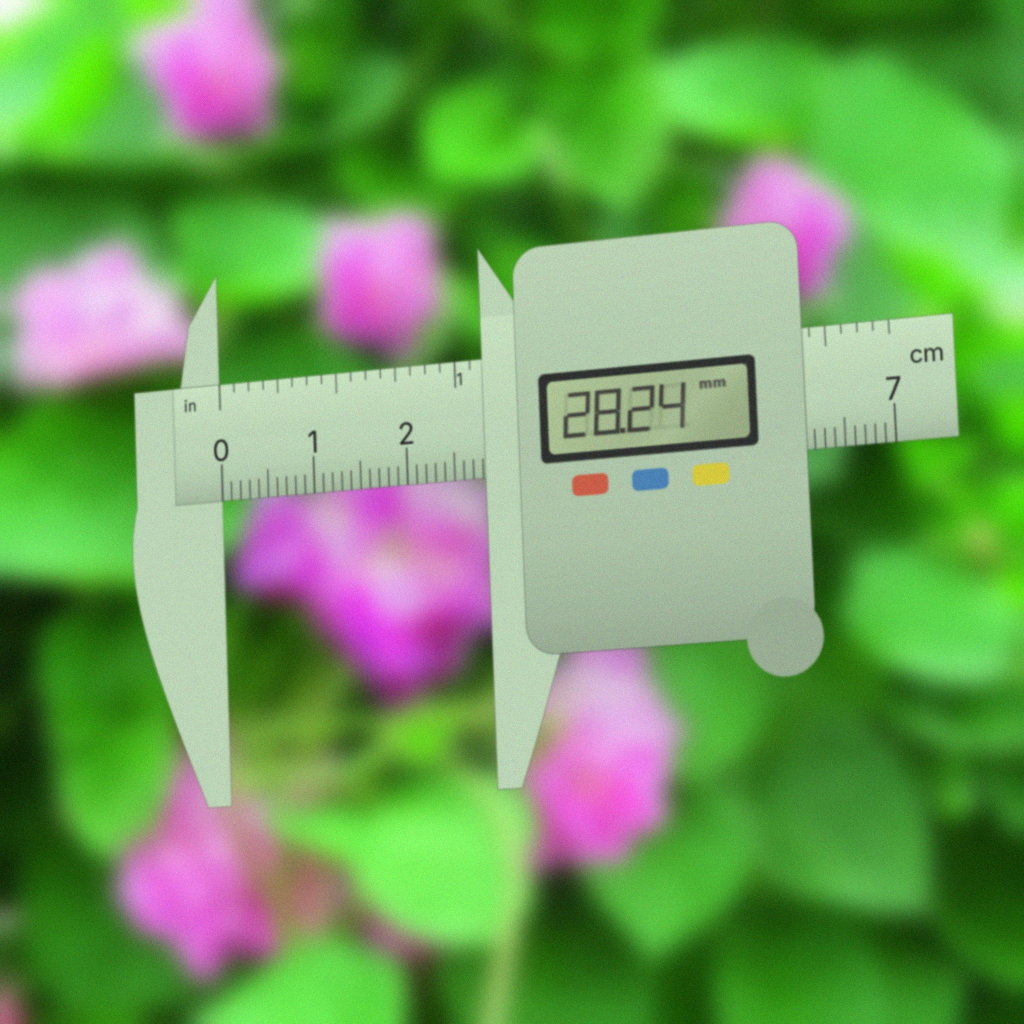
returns value=28.24 unit=mm
